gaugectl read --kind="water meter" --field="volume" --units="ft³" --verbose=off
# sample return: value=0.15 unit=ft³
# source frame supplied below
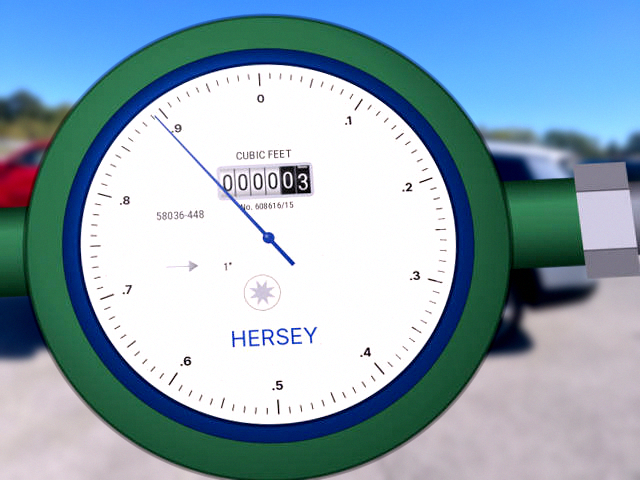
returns value=2.89 unit=ft³
